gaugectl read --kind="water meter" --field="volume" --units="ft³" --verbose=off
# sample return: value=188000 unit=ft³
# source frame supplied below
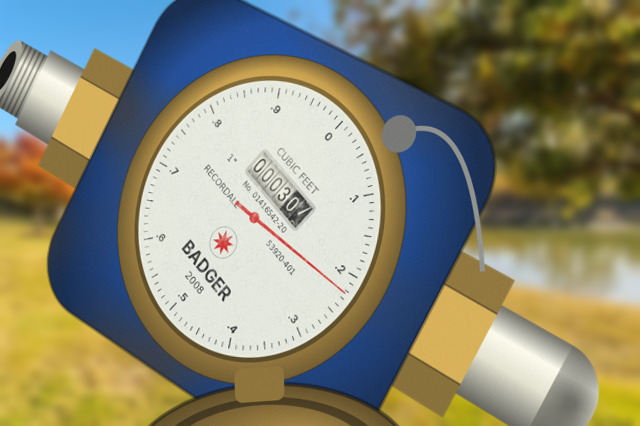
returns value=307.22 unit=ft³
